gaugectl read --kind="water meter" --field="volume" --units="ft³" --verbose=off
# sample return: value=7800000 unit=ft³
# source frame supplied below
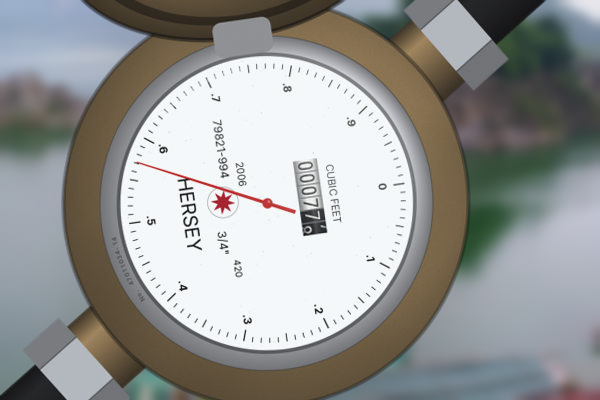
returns value=777.57 unit=ft³
